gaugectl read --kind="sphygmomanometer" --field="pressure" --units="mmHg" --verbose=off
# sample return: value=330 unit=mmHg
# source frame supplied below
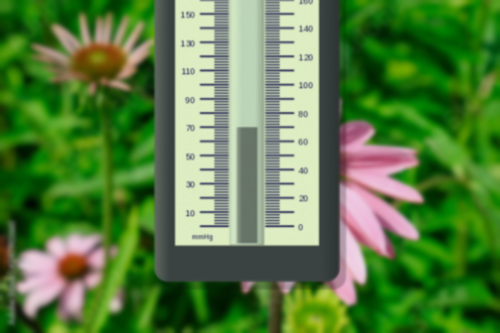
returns value=70 unit=mmHg
